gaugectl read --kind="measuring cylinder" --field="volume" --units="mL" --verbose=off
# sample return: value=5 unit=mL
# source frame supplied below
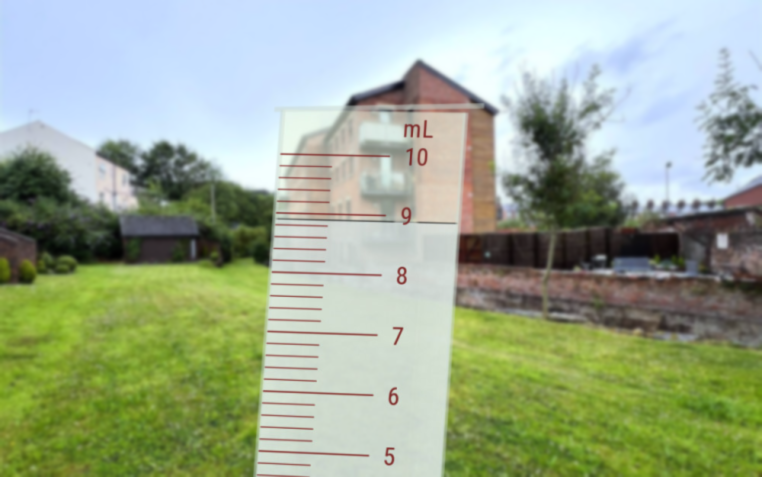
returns value=8.9 unit=mL
